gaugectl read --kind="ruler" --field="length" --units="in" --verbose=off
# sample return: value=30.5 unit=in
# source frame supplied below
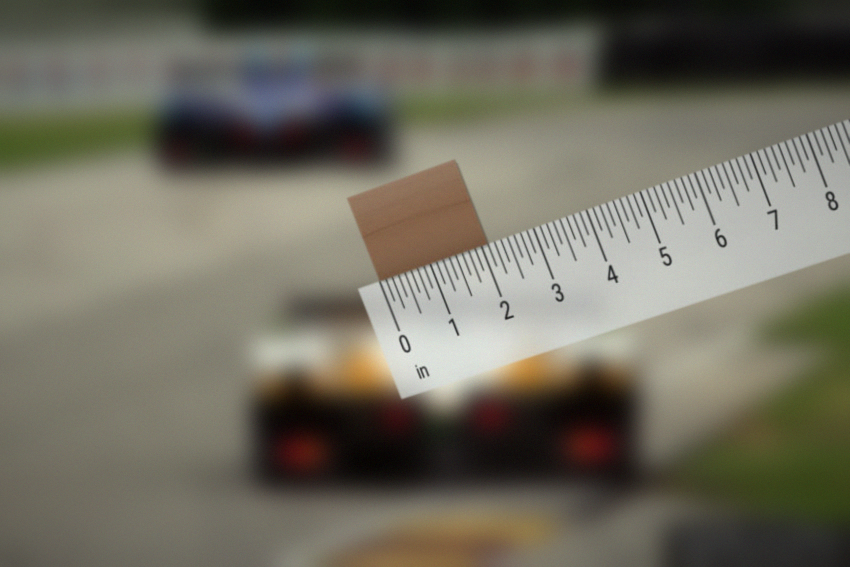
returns value=2.125 unit=in
